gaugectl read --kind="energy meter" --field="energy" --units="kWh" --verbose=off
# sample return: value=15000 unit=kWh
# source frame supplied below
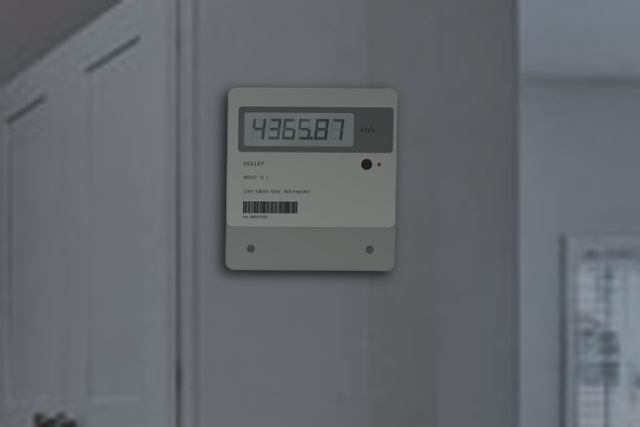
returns value=4365.87 unit=kWh
